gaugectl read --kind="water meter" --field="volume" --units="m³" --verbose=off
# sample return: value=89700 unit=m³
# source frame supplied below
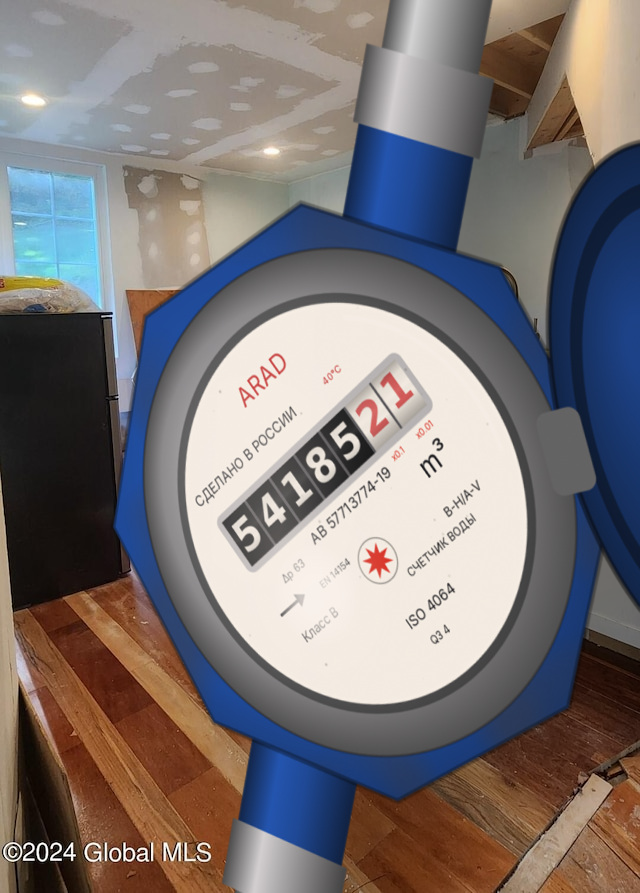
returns value=54185.21 unit=m³
